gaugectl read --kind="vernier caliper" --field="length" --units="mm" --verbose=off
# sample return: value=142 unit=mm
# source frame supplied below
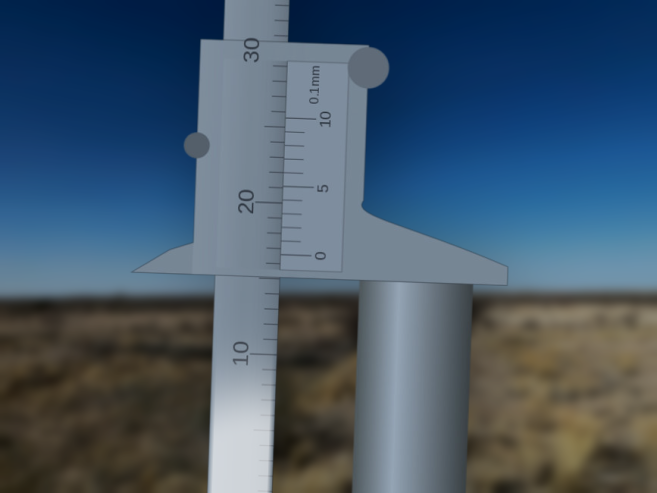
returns value=16.6 unit=mm
